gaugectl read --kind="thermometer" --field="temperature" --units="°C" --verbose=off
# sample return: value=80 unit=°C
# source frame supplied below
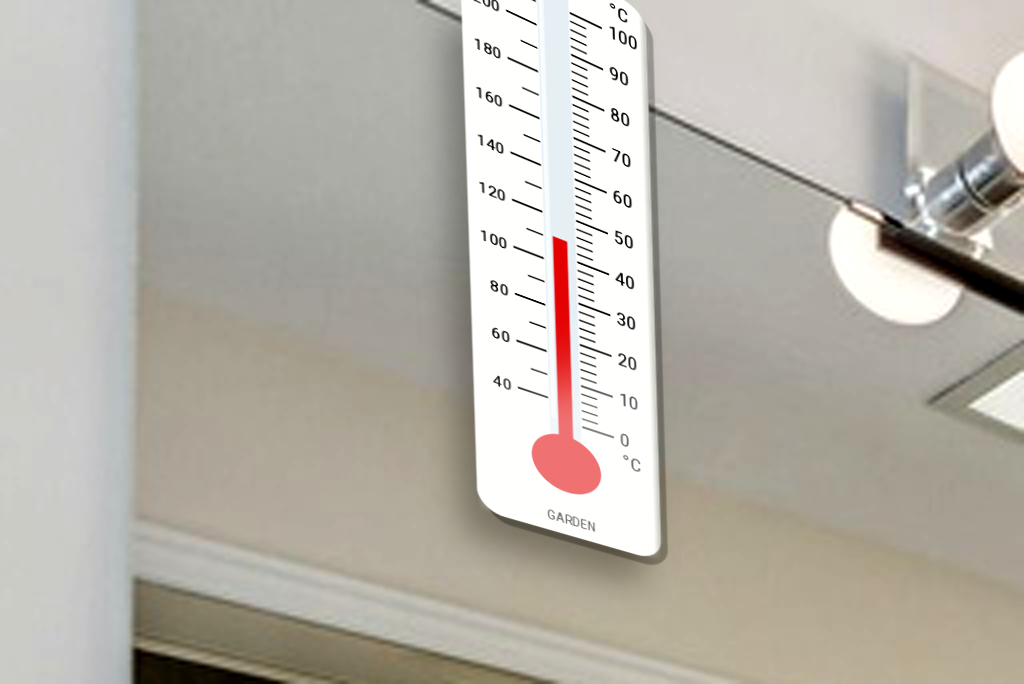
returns value=44 unit=°C
